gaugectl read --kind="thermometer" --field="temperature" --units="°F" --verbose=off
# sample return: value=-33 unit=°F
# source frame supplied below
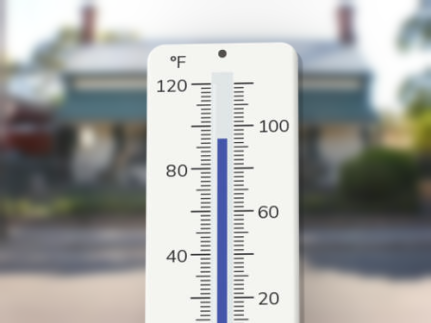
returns value=94 unit=°F
